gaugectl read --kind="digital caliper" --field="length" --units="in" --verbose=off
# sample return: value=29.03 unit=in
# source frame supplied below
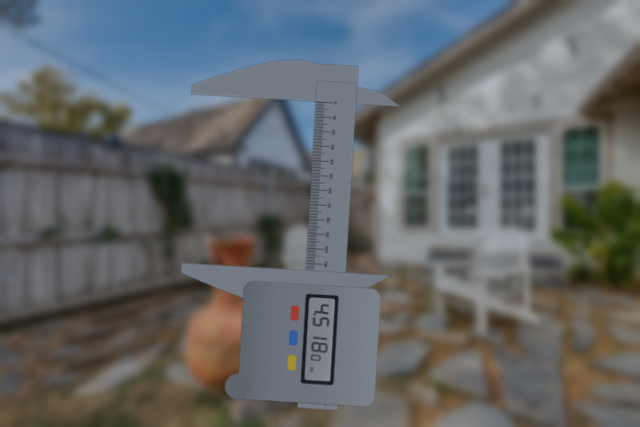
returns value=4.5180 unit=in
